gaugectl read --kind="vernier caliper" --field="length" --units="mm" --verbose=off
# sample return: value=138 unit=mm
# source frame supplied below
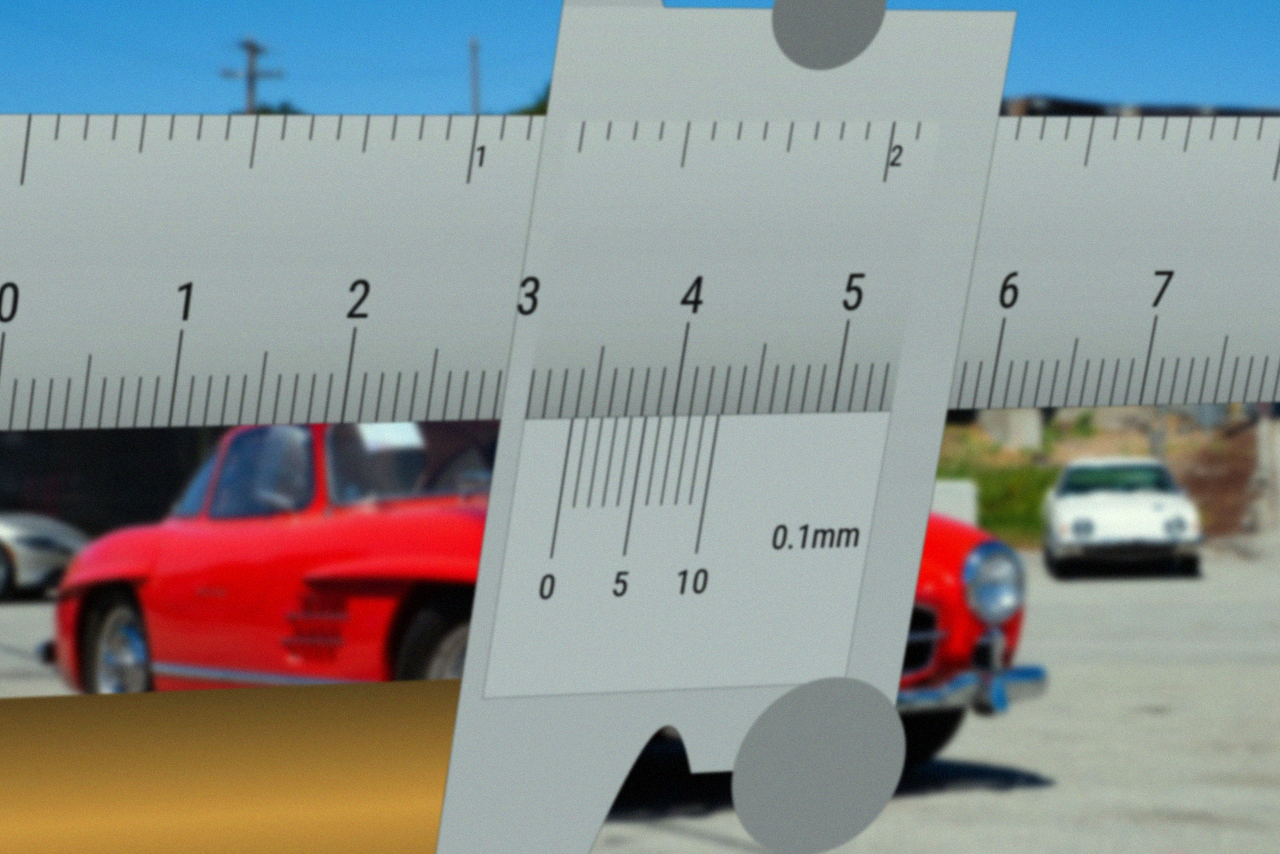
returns value=33.8 unit=mm
